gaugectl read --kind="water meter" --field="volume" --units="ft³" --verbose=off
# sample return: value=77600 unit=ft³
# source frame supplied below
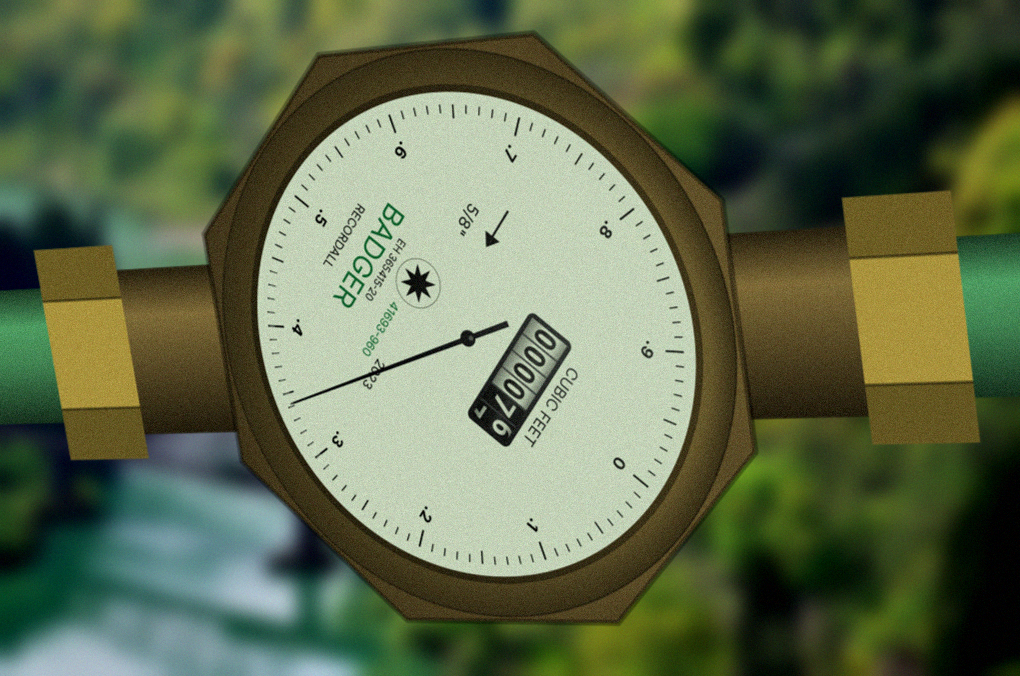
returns value=76.34 unit=ft³
